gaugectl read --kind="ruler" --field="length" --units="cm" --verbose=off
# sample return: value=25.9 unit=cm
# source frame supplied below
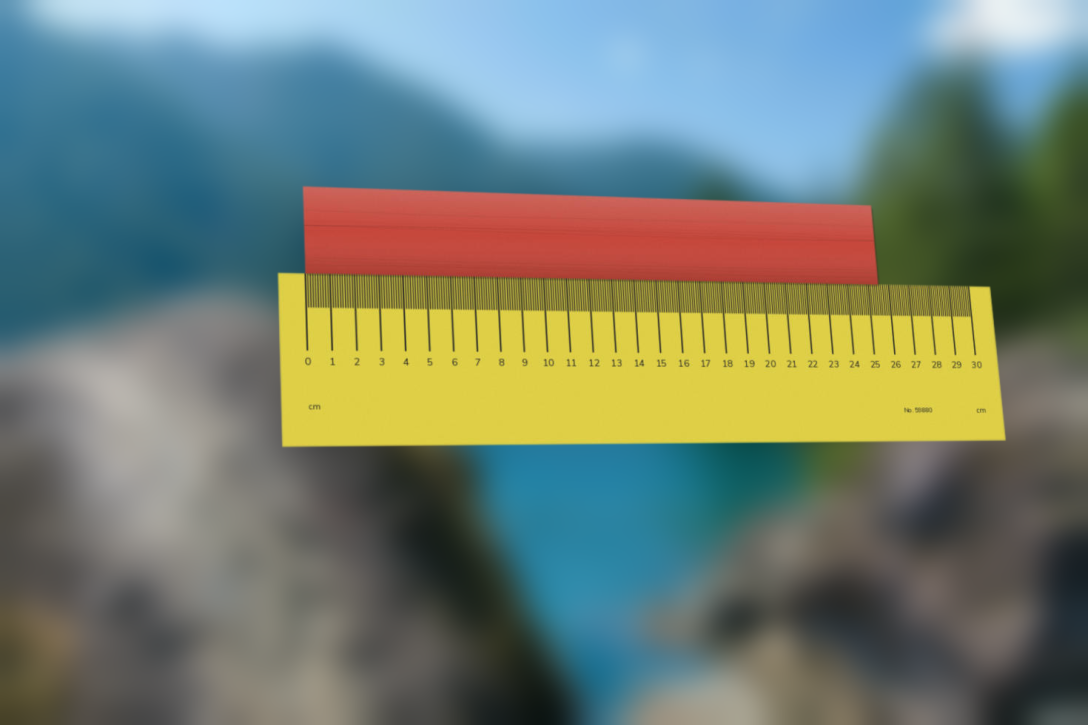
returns value=25.5 unit=cm
